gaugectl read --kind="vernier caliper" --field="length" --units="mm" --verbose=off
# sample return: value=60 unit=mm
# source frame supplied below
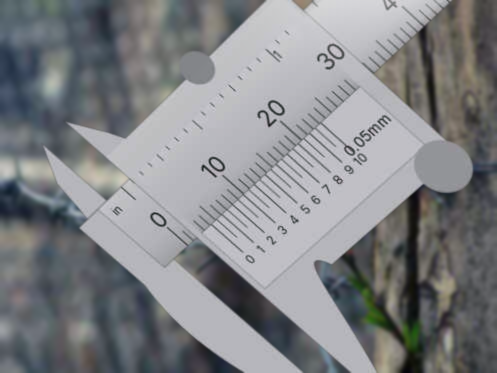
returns value=4.2 unit=mm
